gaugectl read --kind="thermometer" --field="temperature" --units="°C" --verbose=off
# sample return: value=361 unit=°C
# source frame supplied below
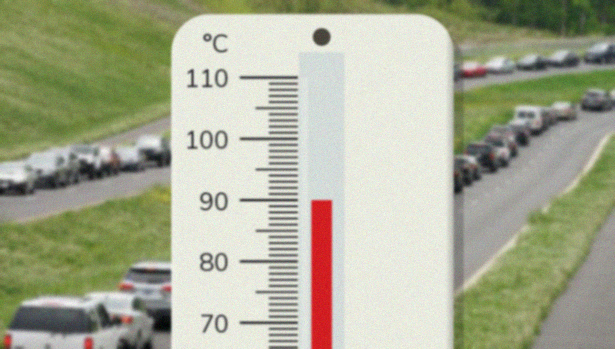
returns value=90 unit=°C
